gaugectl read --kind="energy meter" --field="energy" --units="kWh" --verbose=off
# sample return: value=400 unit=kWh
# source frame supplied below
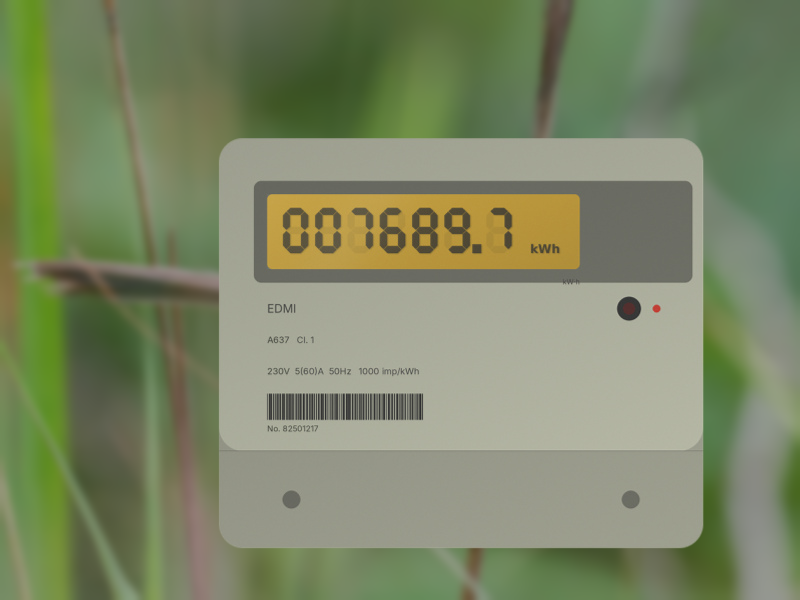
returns value=7689.7 unit=kWh
